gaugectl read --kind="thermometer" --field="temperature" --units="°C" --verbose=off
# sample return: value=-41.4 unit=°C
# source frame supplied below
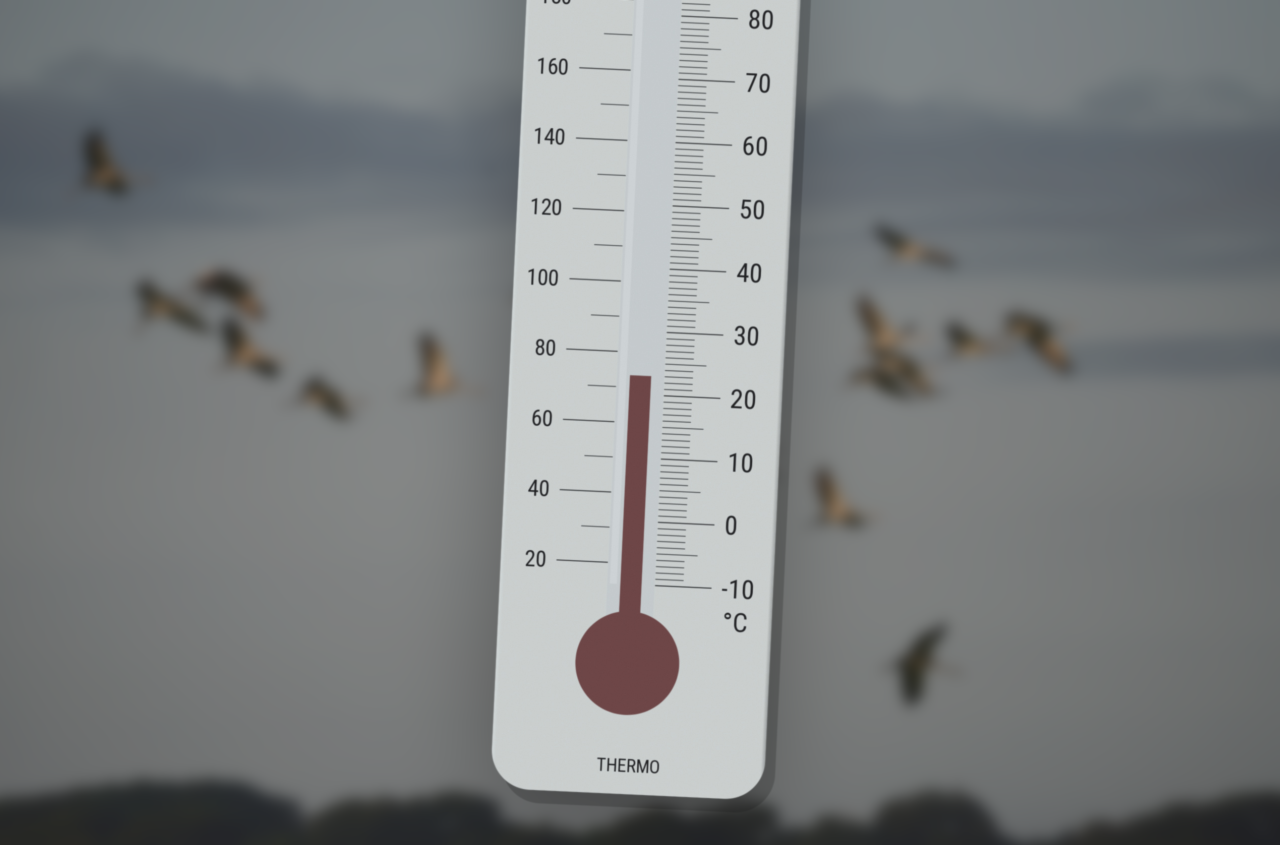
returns value=23 unit=°C
